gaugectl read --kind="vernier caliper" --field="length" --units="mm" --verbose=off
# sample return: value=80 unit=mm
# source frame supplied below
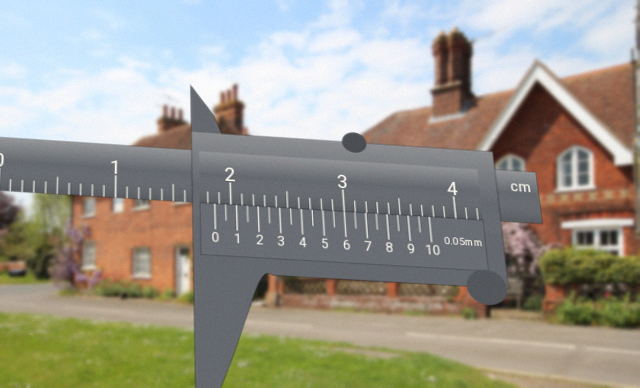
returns value=18.6 unit=mm
